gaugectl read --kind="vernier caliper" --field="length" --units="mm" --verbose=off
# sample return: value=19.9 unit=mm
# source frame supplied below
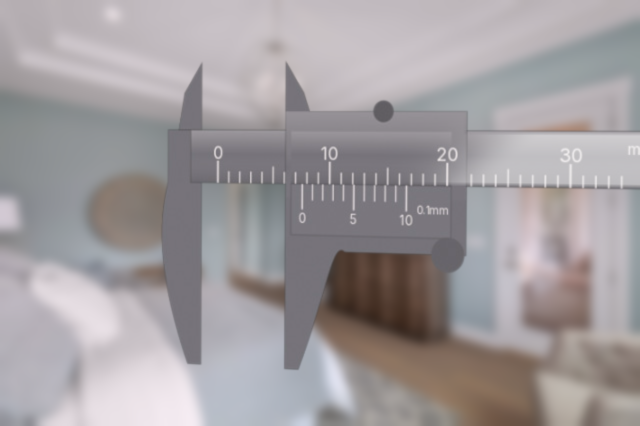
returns value=7.6 unit=mm
